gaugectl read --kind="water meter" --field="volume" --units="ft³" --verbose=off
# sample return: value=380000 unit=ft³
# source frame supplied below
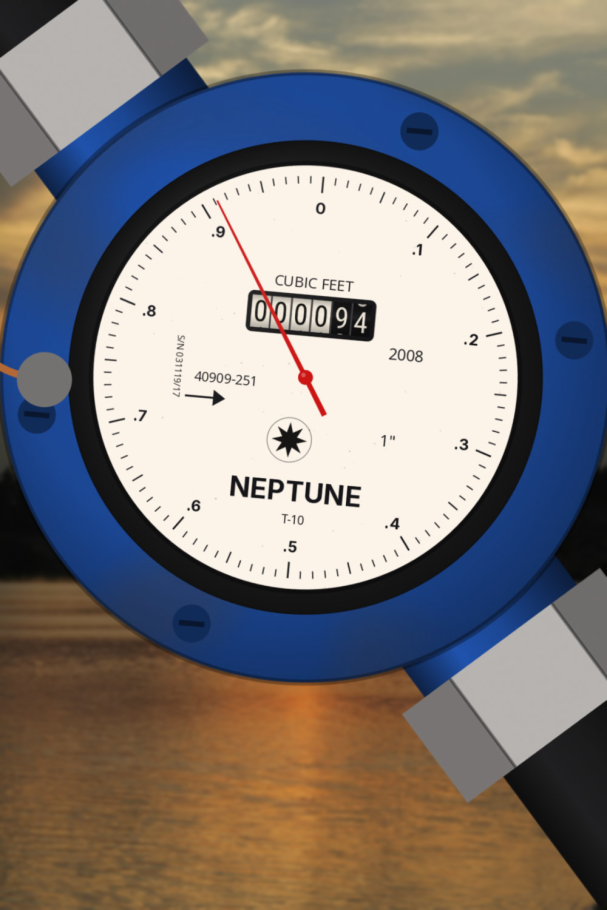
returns value=93.91 unit=ft³
